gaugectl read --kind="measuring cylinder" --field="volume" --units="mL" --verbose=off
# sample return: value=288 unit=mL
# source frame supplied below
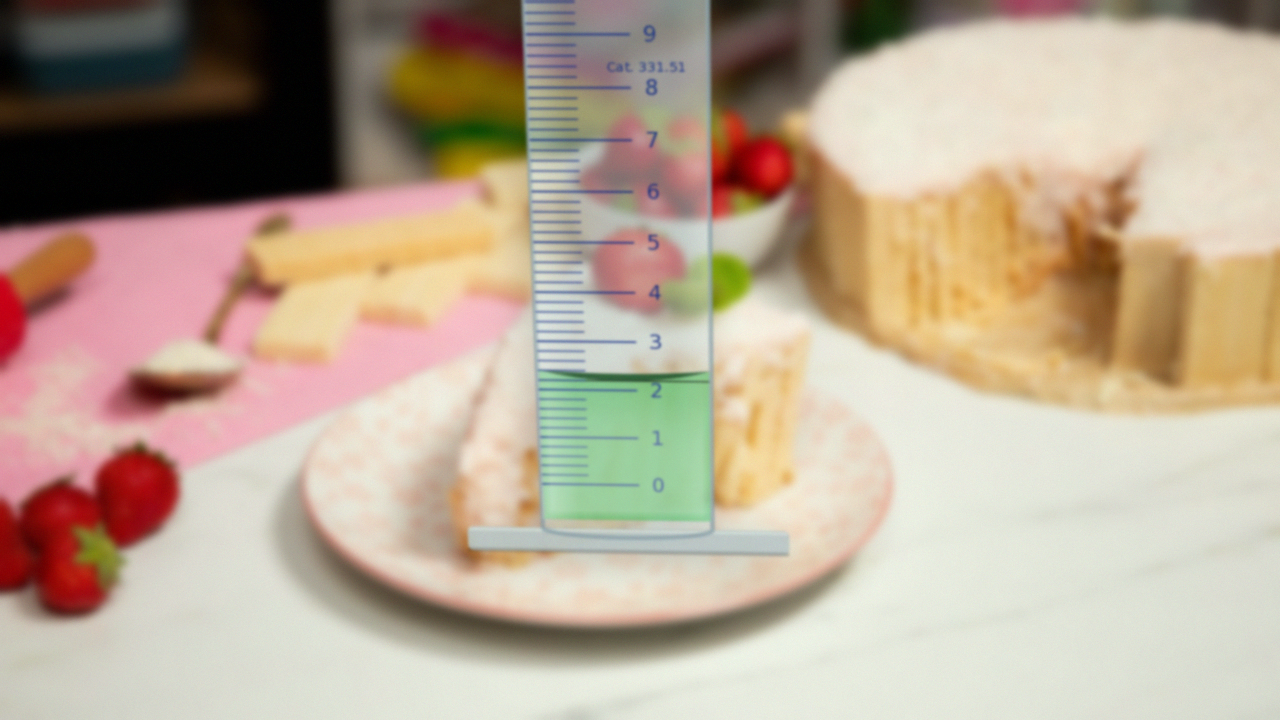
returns value=2.2 unit=mL
